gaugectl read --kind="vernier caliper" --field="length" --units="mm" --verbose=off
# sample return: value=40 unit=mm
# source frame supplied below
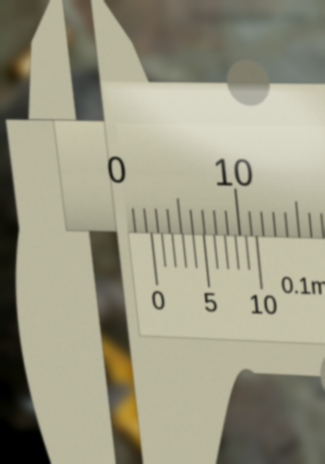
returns value=2.4 unit=mm
